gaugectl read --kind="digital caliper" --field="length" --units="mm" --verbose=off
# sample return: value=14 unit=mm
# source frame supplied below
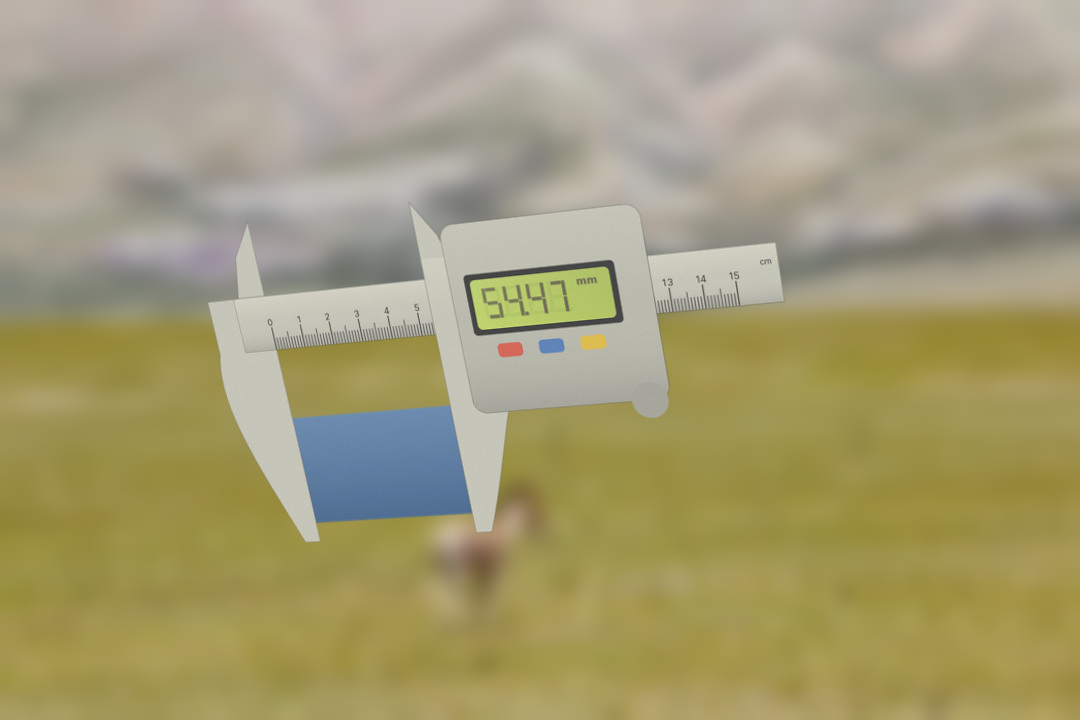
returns value=54.47 unit=mm
